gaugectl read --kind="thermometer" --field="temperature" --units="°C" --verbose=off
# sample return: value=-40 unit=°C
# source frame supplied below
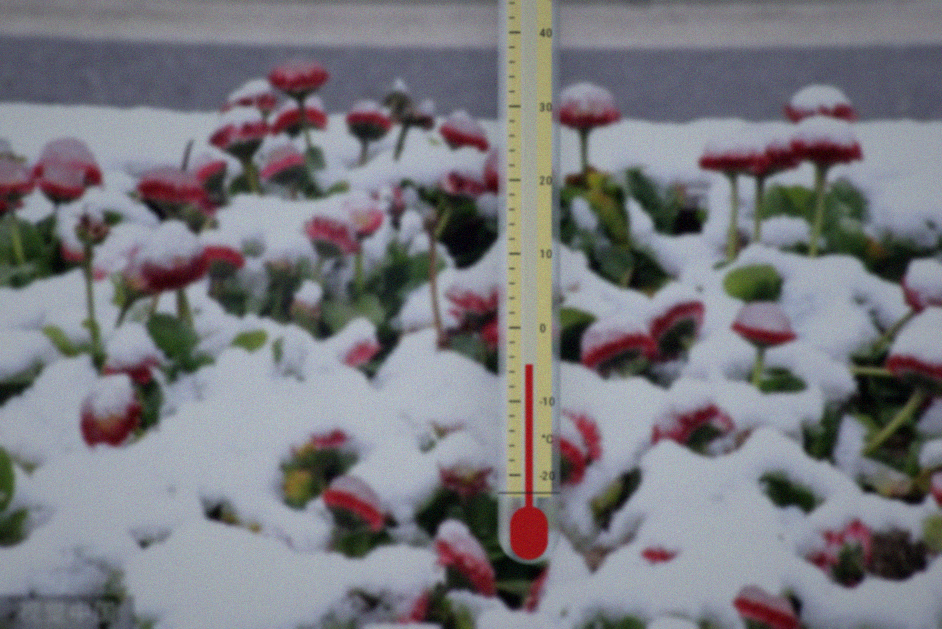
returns value=-5 unit=°C
